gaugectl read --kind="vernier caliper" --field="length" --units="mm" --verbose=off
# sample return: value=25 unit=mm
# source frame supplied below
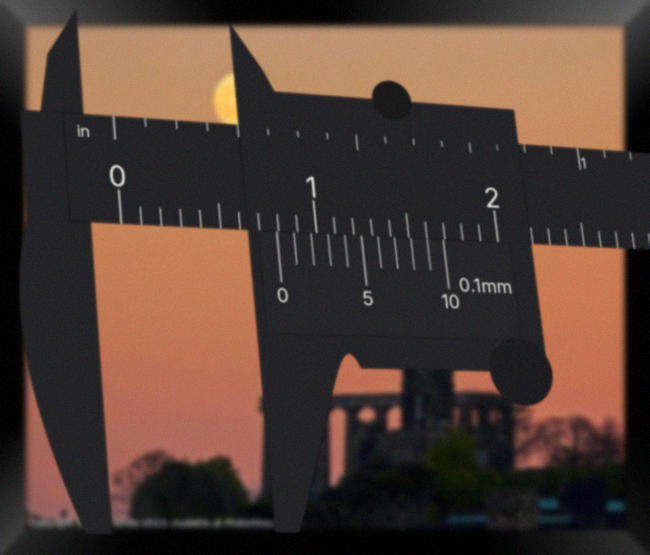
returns value=7.9 unit=mm
